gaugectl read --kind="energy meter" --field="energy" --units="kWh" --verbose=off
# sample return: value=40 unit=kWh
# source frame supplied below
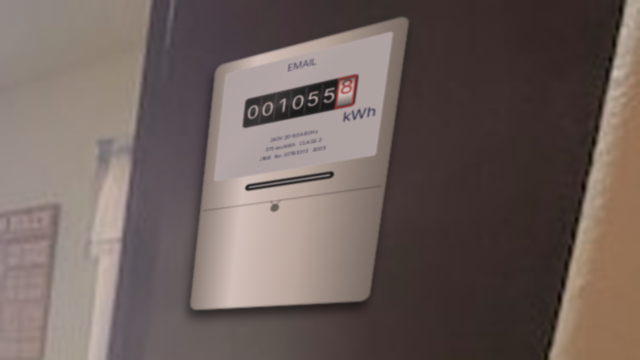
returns value=1055.8 unit=kWh
